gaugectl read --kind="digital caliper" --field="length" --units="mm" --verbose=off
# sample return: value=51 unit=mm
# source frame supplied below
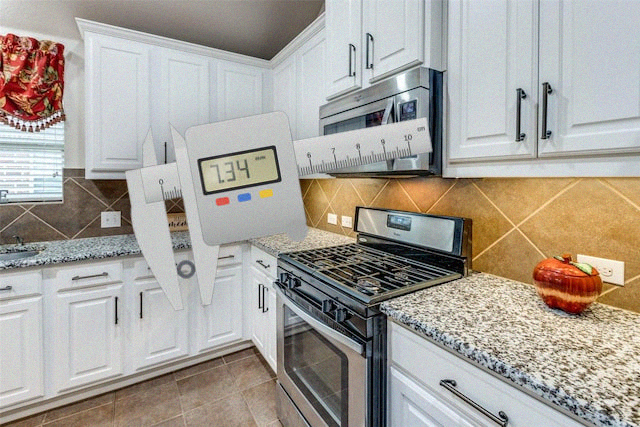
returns value=7.34 unit=mm
